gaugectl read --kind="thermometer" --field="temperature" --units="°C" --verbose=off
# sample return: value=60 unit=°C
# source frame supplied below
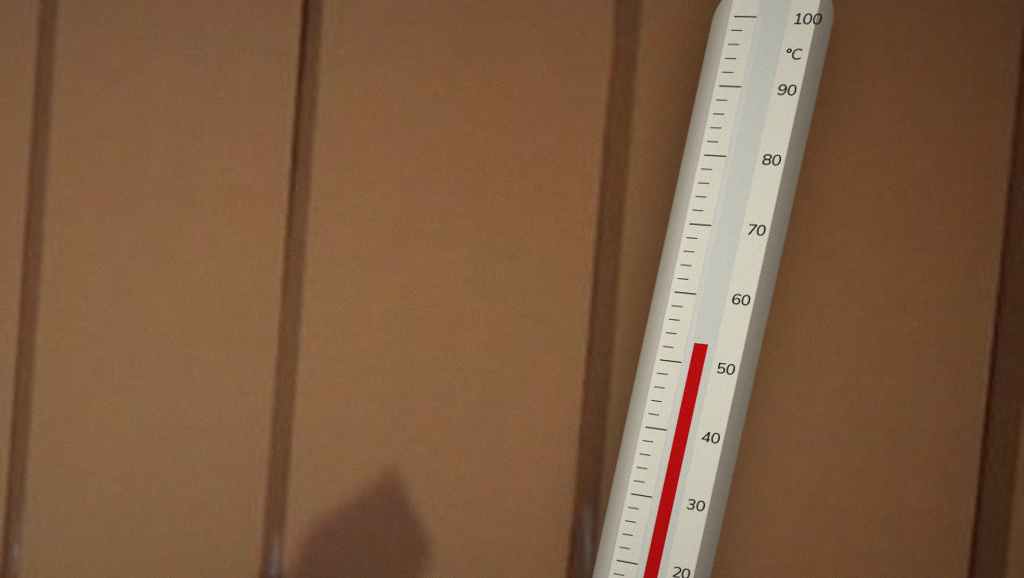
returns value=53 unit=°C
